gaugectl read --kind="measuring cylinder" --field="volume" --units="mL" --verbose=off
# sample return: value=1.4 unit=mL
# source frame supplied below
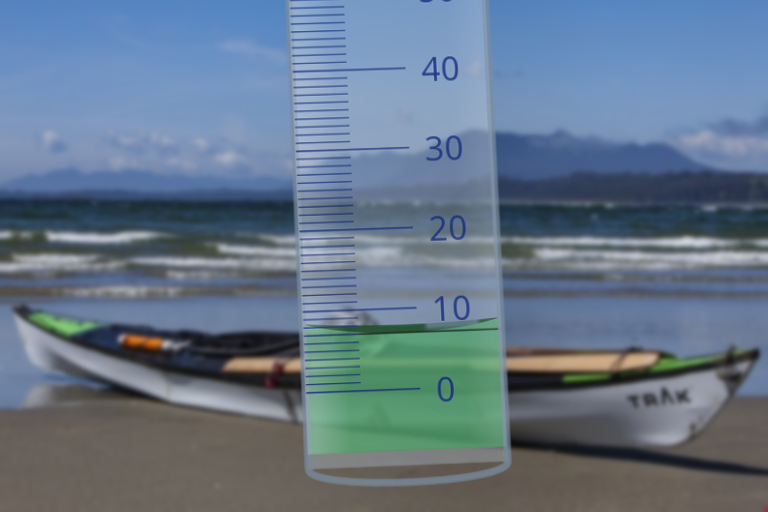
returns value=7 unit=mL
